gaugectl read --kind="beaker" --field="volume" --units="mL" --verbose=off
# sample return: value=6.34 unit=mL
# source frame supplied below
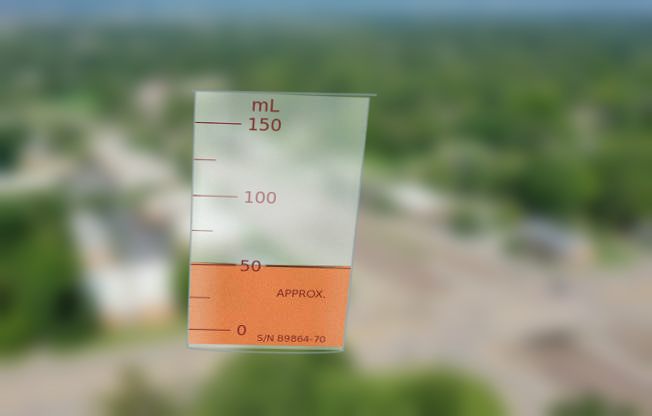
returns value=50 unit=mL
